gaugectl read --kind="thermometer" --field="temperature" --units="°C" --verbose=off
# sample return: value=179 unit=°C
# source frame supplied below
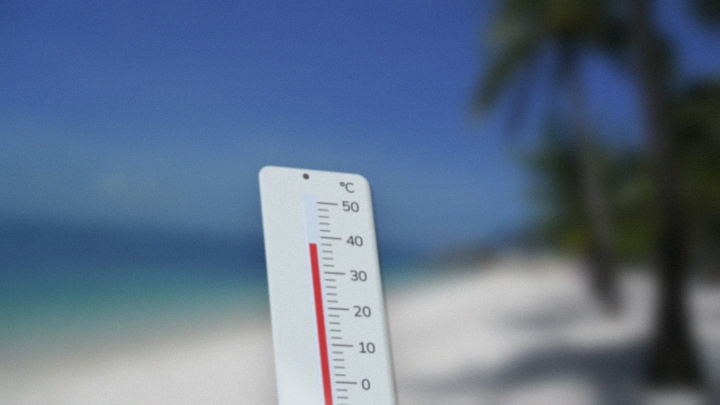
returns value=38 unit=°C
